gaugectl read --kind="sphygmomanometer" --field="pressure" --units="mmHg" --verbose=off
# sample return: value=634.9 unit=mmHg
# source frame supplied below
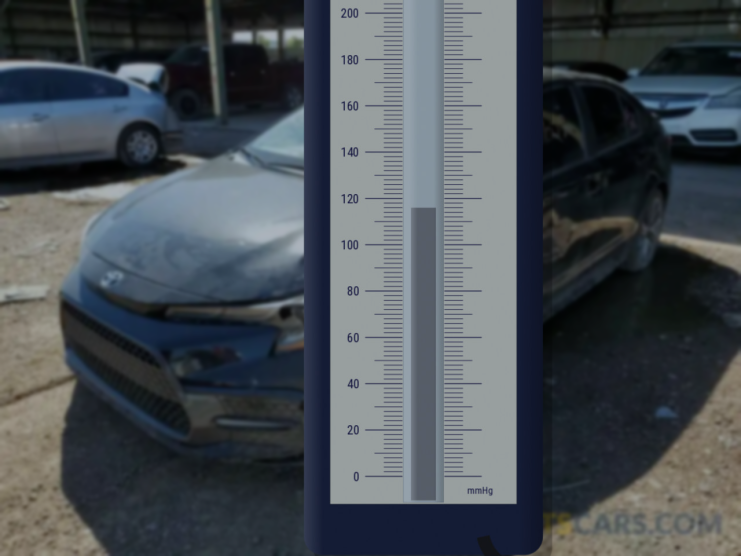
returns value=116 unit=mmHg
